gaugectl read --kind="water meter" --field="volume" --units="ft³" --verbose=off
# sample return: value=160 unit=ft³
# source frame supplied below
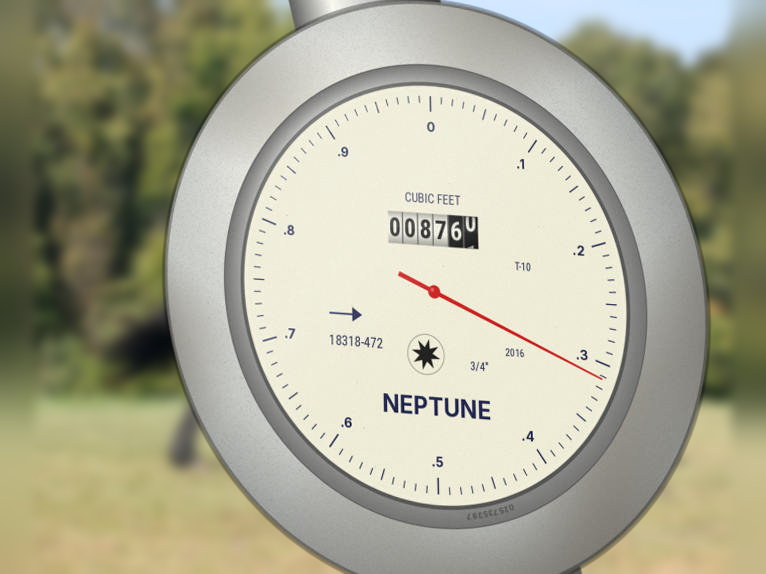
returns value=8760.31 unit=ft³
